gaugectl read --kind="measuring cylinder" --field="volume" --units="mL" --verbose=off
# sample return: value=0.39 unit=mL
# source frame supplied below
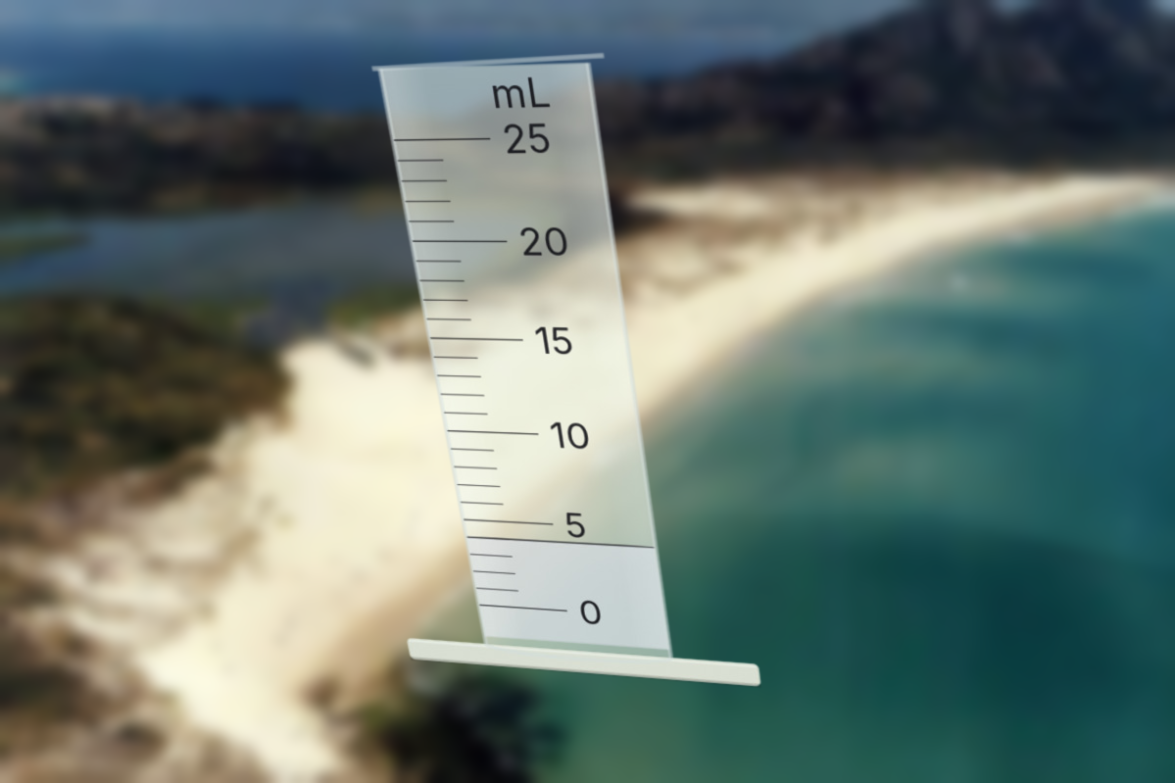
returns value=4 unit=mL
